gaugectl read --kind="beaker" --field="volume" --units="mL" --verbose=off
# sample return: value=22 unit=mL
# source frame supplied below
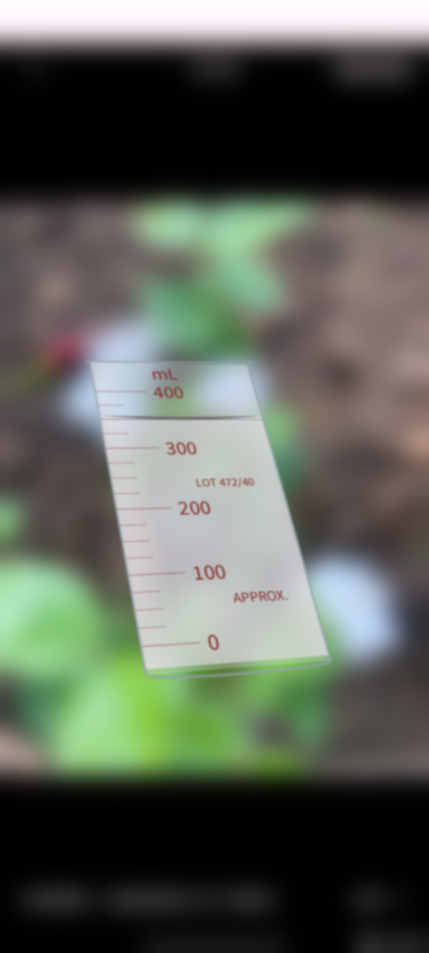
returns value=350 unit=mL
